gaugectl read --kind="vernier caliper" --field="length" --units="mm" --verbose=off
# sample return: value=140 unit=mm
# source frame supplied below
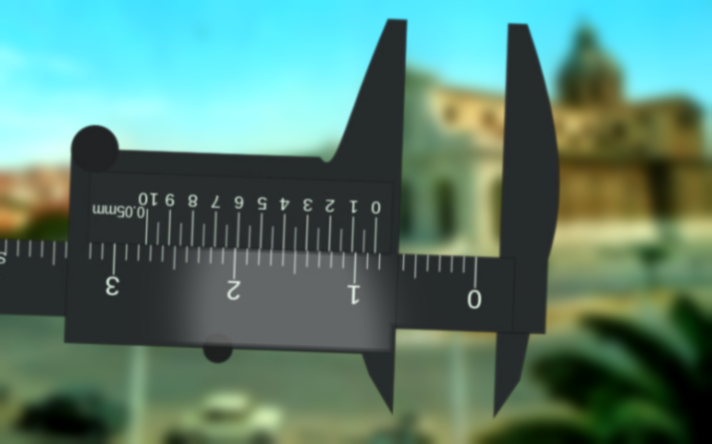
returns value=8.4 unit=mm
